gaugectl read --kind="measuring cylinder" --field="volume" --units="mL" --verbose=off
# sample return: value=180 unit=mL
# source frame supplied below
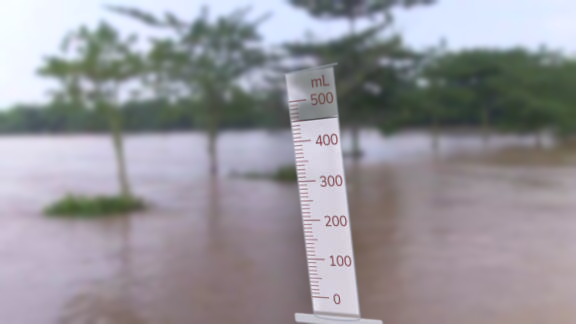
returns value=450 unit=mL
